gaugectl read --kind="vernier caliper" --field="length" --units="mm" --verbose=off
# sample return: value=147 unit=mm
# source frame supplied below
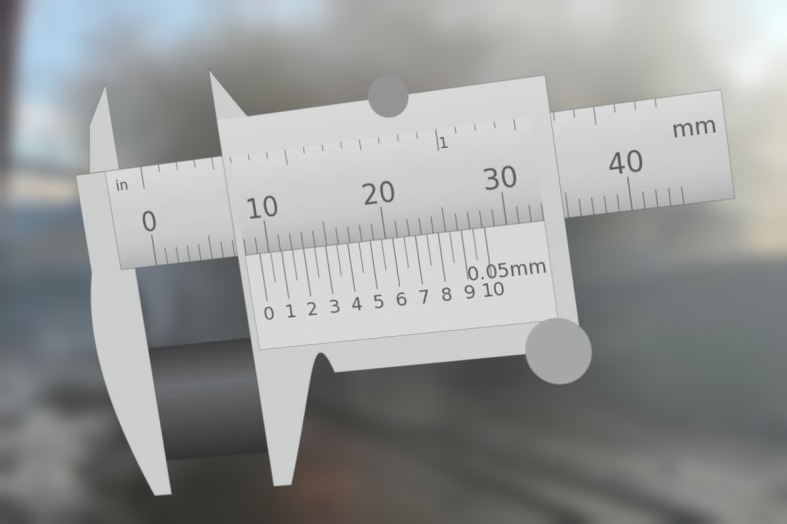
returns value=9.2 unit=mm
